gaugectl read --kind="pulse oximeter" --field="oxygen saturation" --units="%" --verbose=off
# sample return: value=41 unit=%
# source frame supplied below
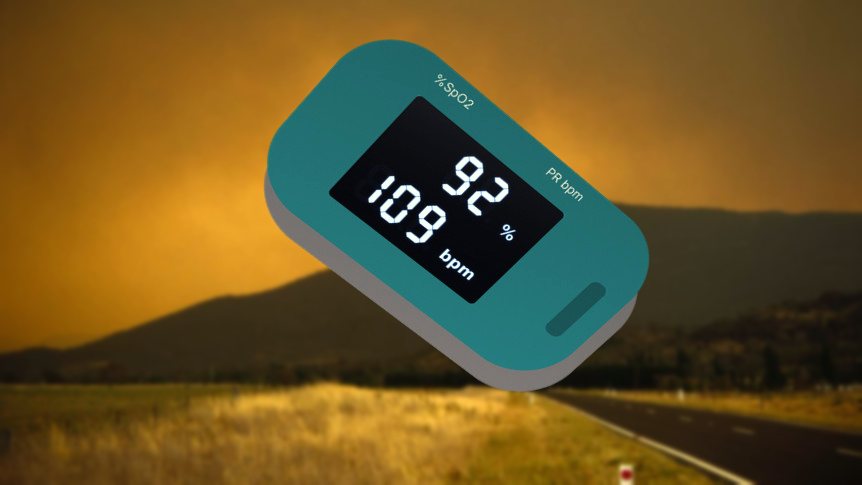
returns value=92 unit=%
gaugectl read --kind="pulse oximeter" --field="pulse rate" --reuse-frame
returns value=109 unit=bpm
